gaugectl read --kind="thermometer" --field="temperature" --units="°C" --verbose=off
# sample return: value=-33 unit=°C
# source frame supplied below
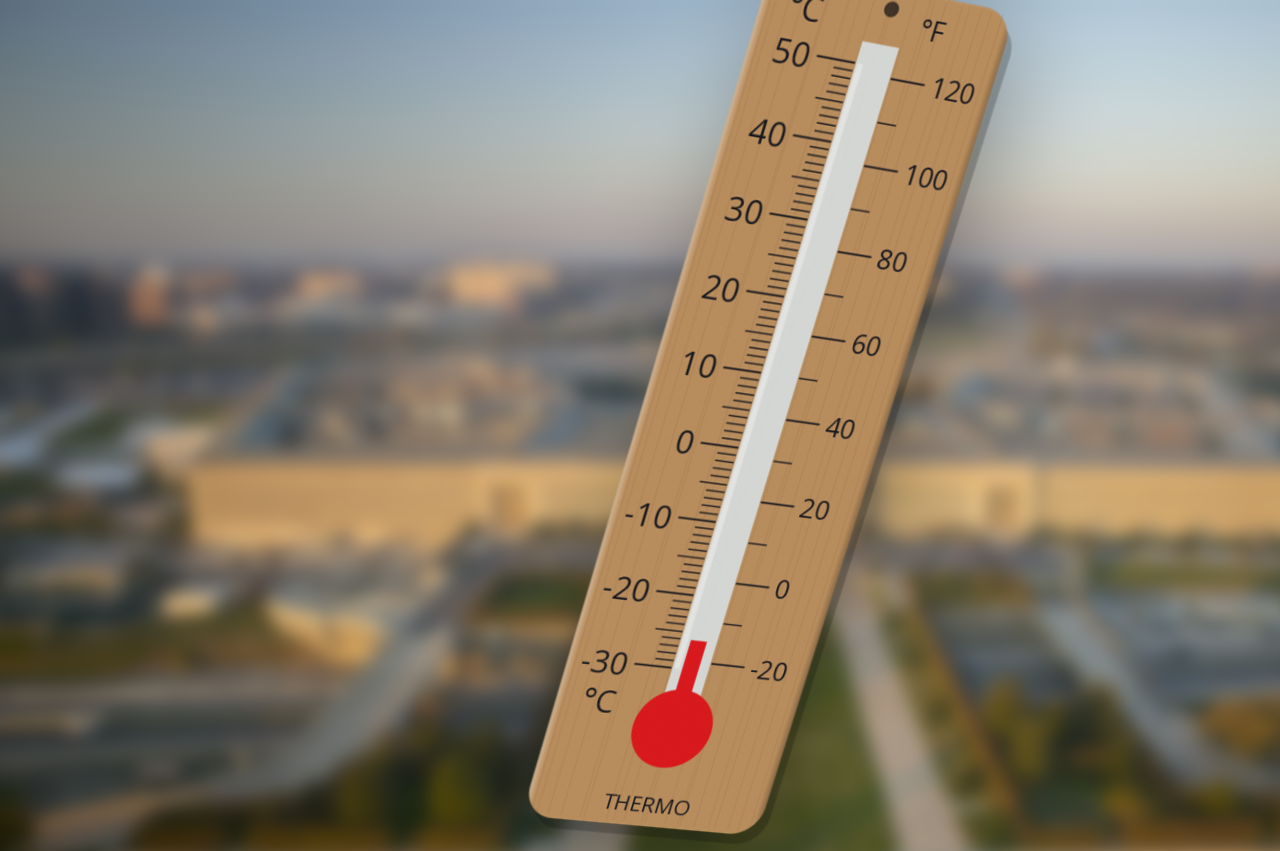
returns value=-26 unit=°C
